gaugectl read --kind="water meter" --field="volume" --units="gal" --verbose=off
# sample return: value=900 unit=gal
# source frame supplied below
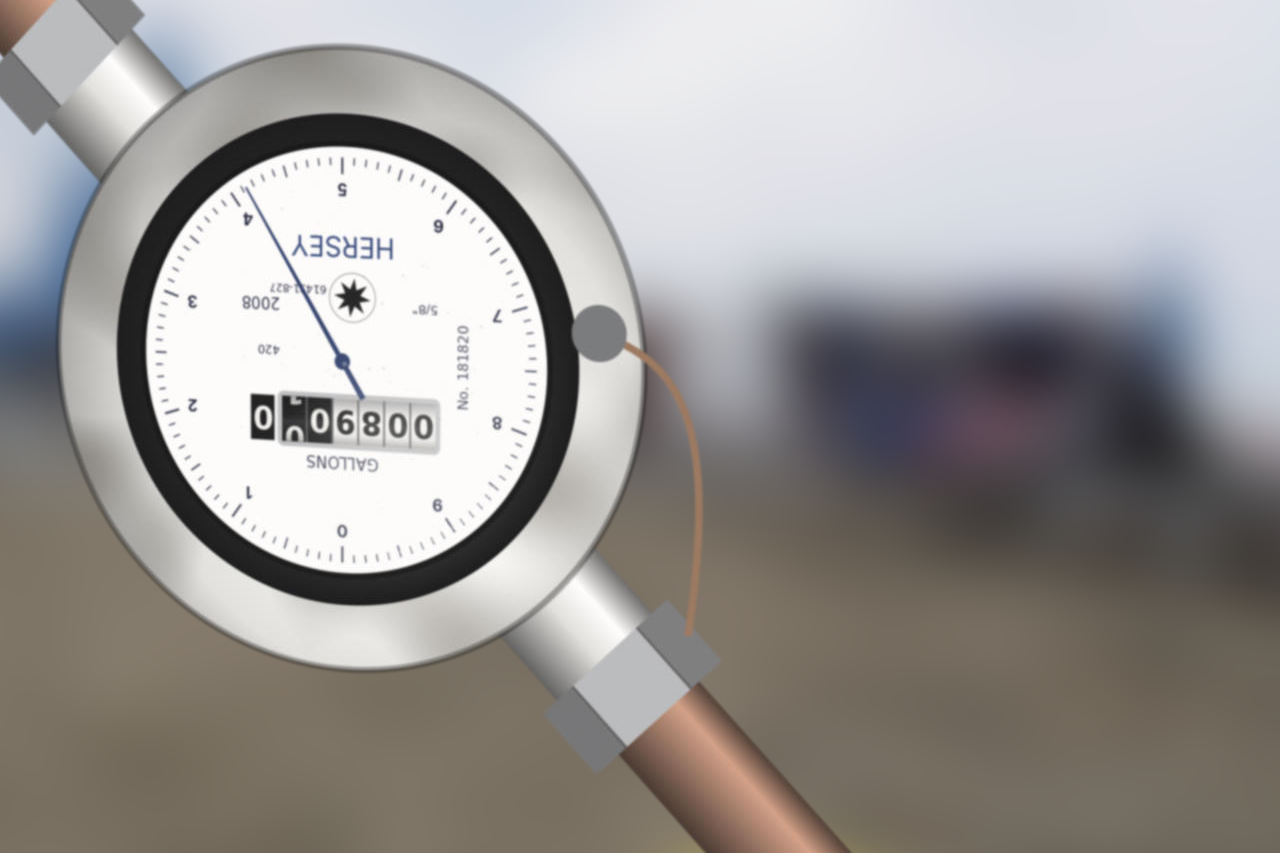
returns value=89004.1 unit=gal
